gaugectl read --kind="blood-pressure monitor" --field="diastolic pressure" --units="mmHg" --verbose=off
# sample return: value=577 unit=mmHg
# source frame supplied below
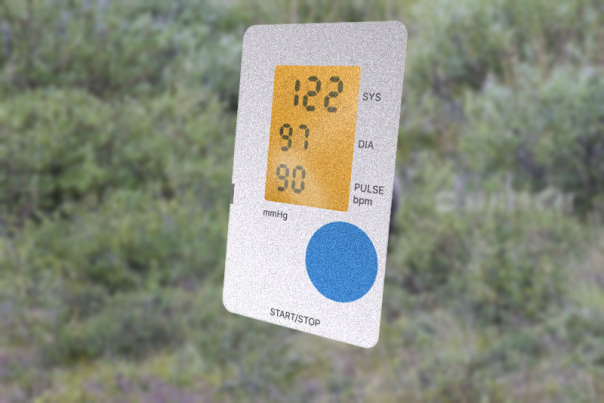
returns value=97 unit=mmHg
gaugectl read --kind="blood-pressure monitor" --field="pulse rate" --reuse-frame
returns value=90 unit=bpm
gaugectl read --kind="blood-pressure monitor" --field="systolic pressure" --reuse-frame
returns value=122 unit=mmHg
